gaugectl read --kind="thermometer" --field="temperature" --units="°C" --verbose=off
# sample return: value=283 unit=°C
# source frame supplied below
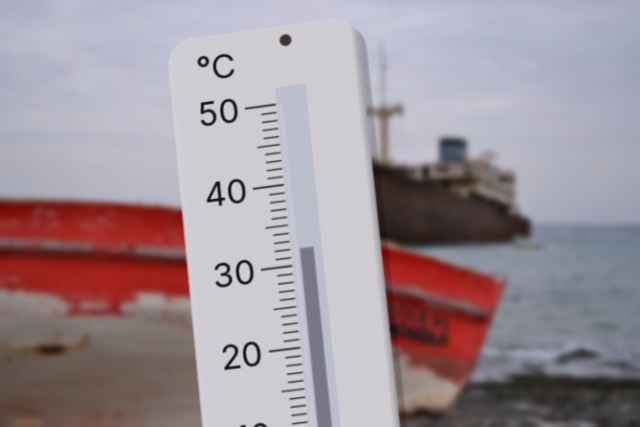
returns value=32 unit=°C
